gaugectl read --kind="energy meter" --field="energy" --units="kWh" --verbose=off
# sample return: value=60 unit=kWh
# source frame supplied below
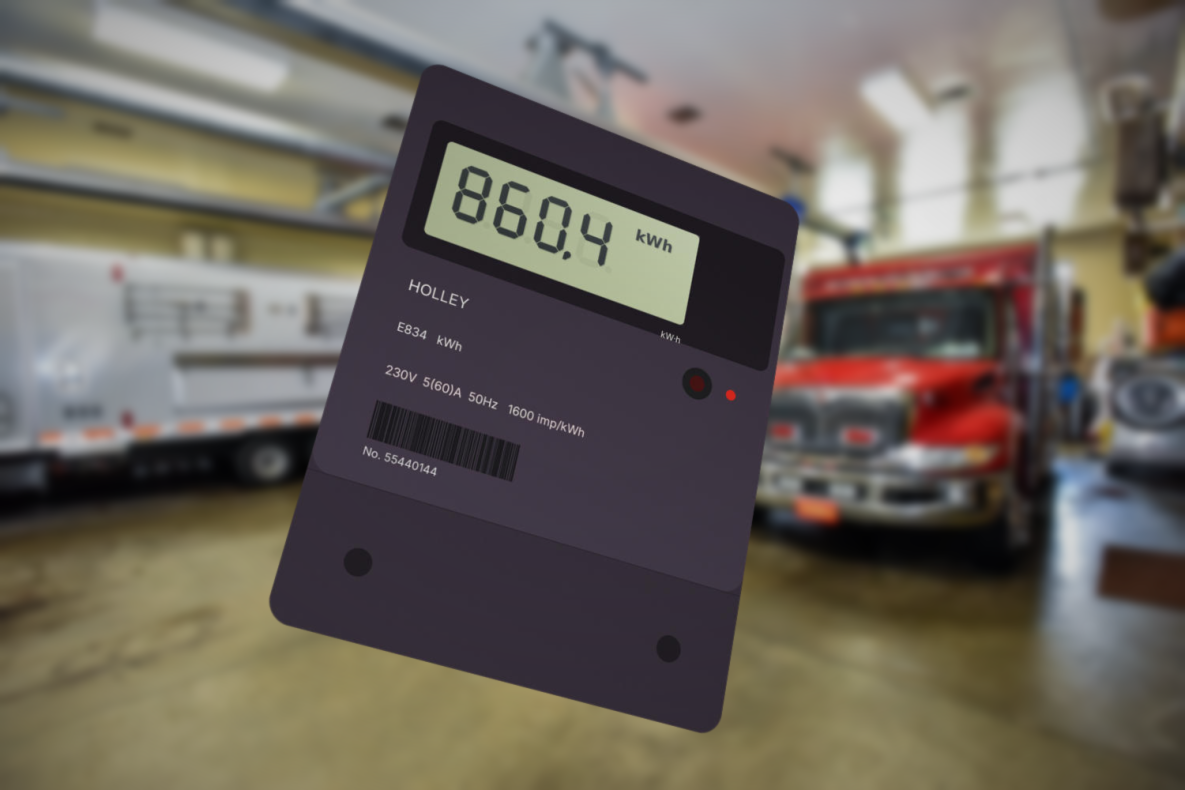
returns value=860.4 unit=kWh
